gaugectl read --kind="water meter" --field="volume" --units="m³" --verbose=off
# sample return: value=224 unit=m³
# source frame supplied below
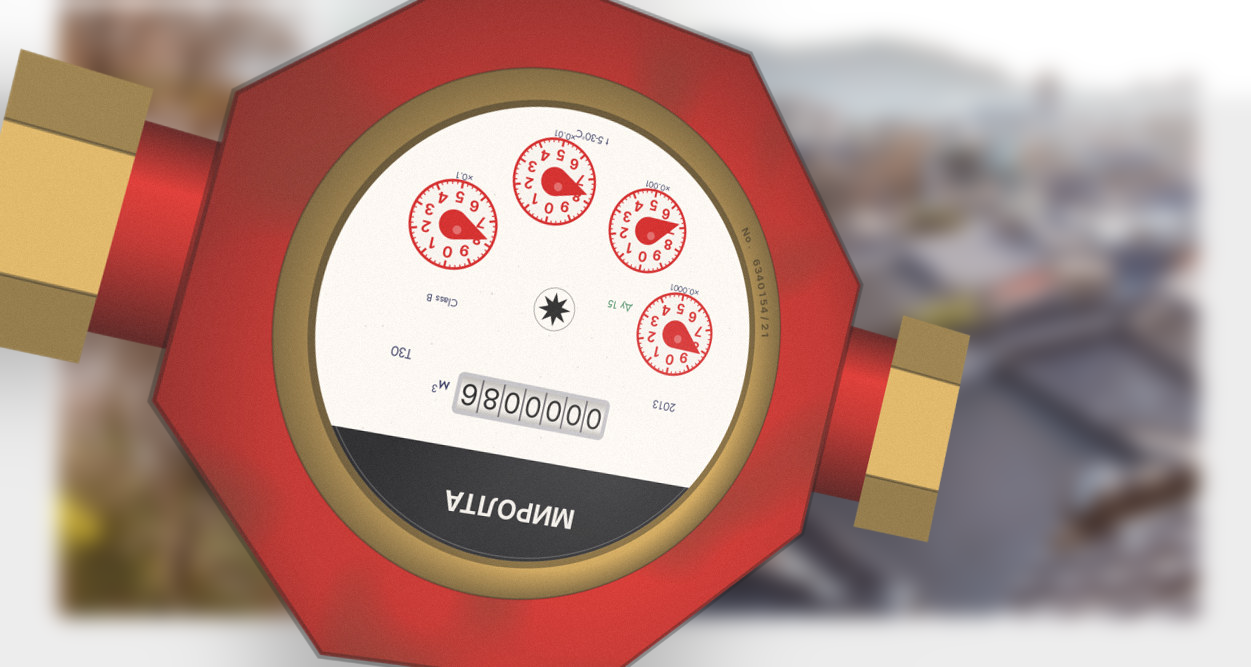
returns value=86.7768 unit=m³
